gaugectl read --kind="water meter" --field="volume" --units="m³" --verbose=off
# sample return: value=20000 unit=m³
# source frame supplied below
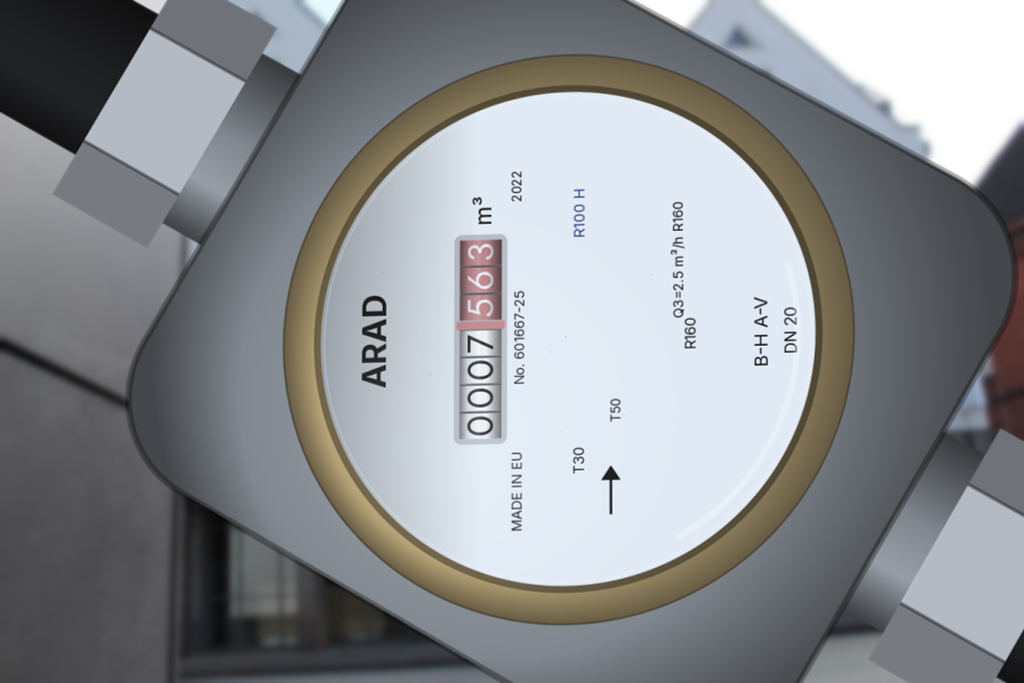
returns value=7.563 unit=m³
